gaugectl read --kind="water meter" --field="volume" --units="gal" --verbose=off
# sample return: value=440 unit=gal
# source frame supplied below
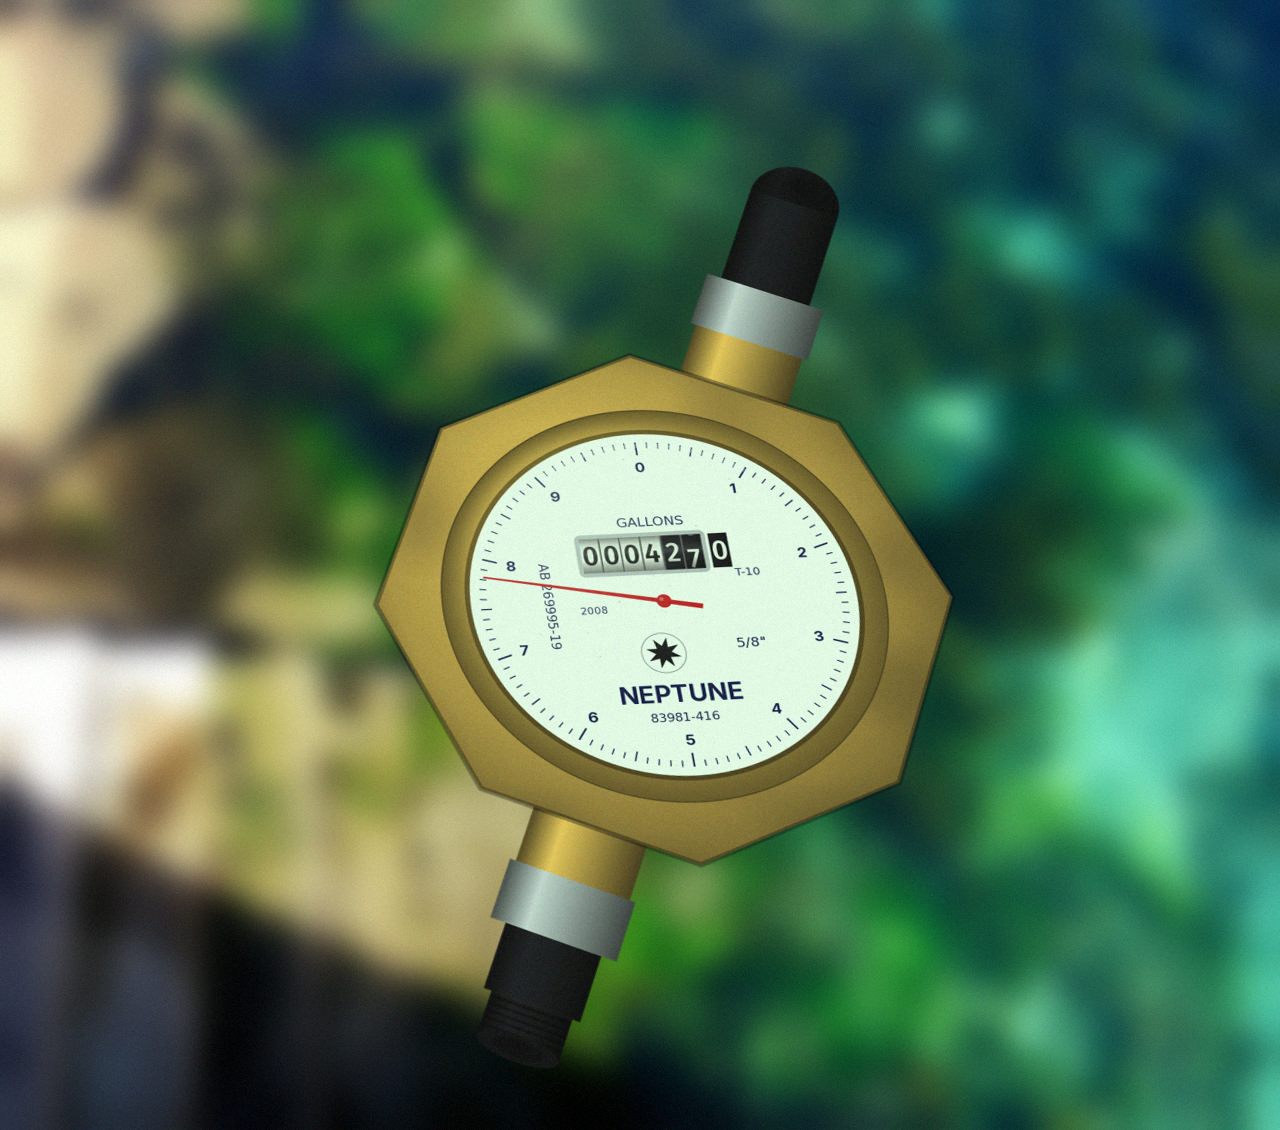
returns value=4267.8 unit=gal
